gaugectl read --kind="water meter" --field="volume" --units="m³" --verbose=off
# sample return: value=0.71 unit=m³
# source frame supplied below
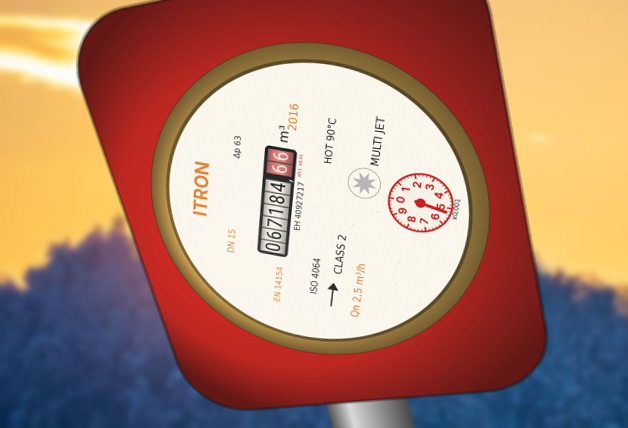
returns value=67184.665 unit=m³
